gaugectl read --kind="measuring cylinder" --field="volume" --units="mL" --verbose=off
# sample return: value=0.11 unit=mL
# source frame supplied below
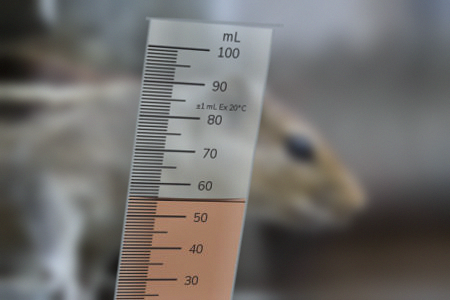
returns value=55 unit=mL
